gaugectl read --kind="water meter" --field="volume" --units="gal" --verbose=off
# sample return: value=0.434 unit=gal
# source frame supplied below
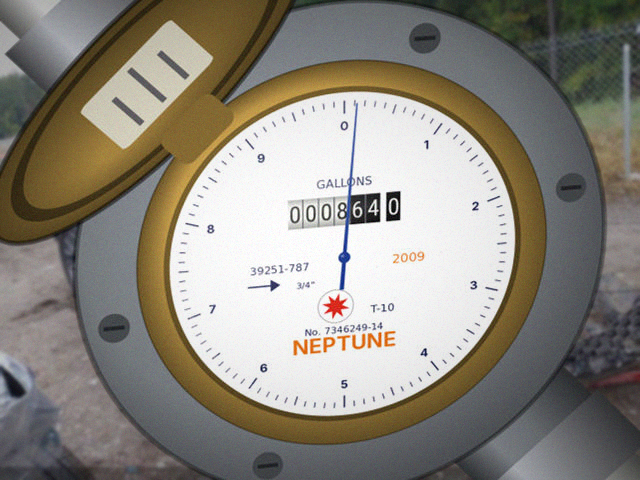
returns value=8640.1 unit=gal
